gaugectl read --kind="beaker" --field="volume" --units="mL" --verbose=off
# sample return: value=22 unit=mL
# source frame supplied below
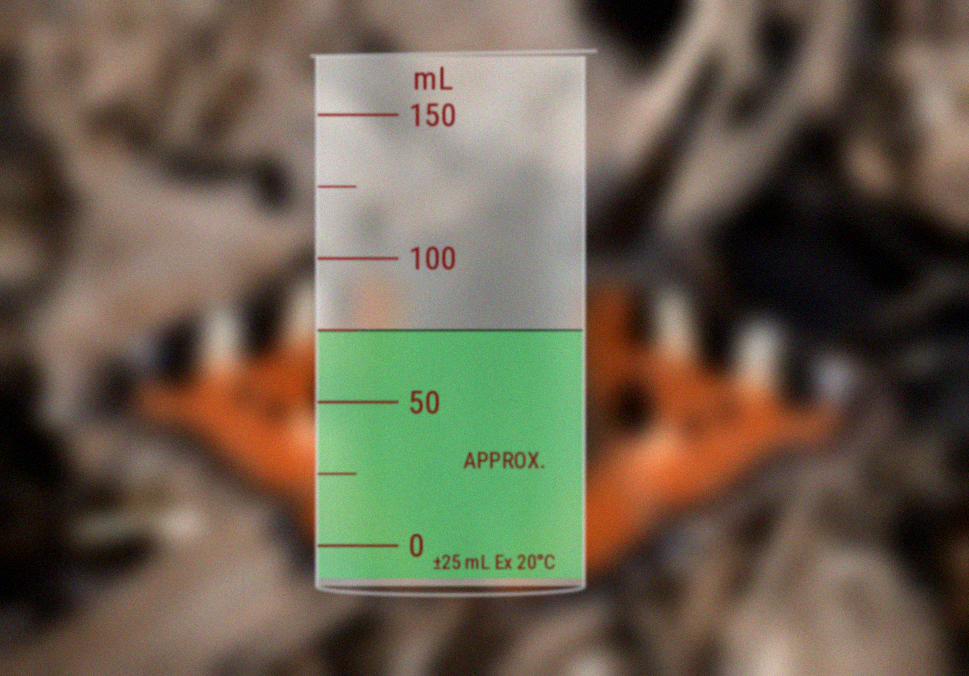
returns value=75 unit=mL
